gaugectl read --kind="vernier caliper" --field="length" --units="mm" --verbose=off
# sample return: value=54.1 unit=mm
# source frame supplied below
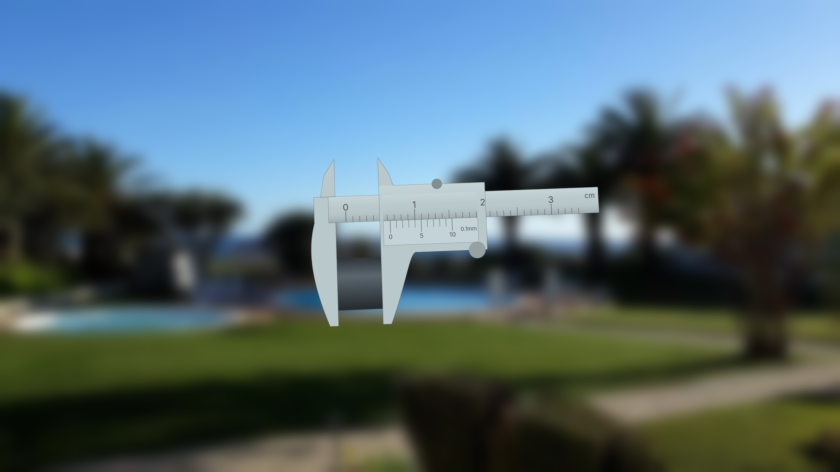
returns value=6.4 unit=mm
